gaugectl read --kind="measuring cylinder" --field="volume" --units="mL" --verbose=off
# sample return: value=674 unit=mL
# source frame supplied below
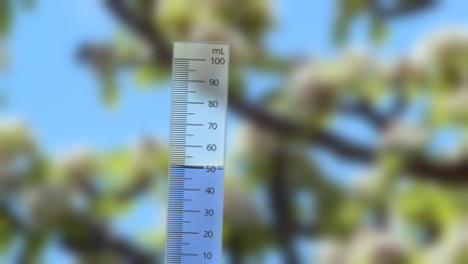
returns value=50 unit=mL
